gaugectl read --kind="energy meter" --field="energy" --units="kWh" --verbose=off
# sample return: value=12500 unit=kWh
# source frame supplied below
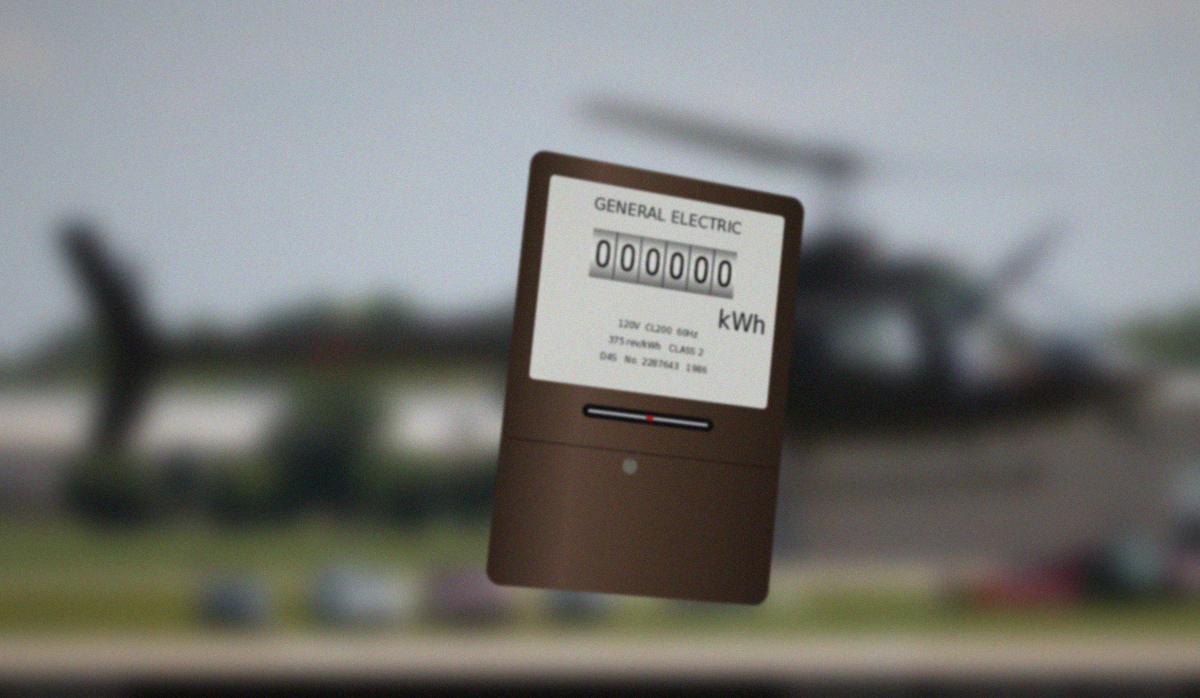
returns value=0 unit=kWh
